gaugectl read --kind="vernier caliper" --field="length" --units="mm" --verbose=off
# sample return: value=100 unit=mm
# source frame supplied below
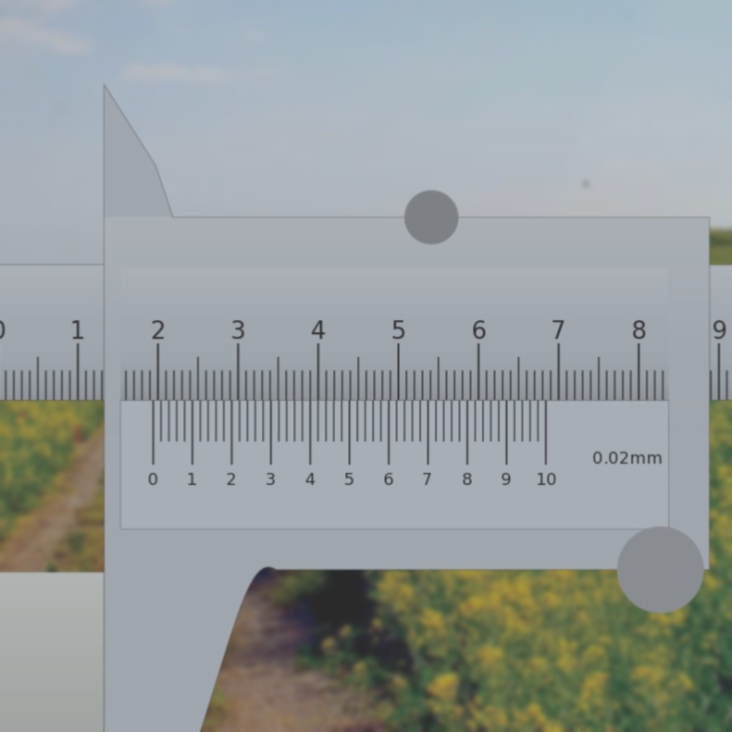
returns value=19.4 unit=mm
